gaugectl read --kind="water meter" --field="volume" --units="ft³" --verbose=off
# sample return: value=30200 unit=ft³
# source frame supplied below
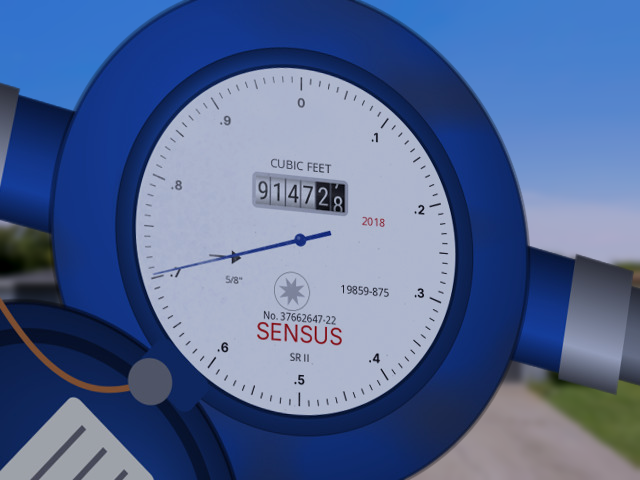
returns value=914727.70 unit=ft³
